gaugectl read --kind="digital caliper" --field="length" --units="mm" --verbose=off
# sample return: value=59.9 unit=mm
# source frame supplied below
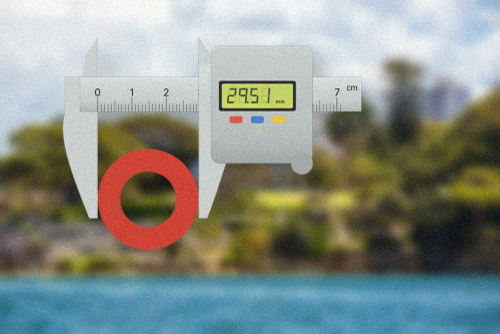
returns value=29.51 unit=mm
